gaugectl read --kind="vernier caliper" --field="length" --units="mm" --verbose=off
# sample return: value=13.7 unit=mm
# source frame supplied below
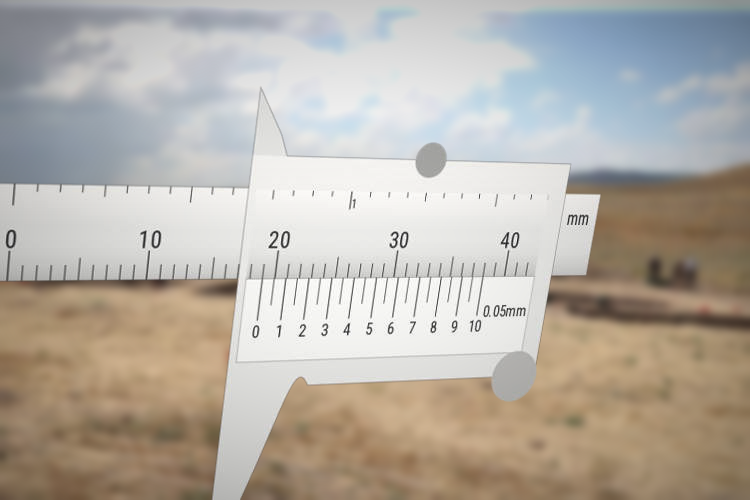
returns value=19.0 unit=mm
